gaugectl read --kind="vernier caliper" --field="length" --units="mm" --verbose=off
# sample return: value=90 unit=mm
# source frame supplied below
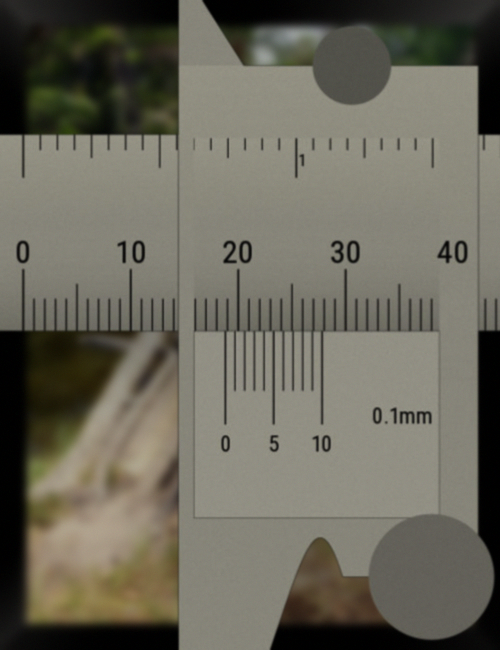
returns value=18.8 unit=mm
